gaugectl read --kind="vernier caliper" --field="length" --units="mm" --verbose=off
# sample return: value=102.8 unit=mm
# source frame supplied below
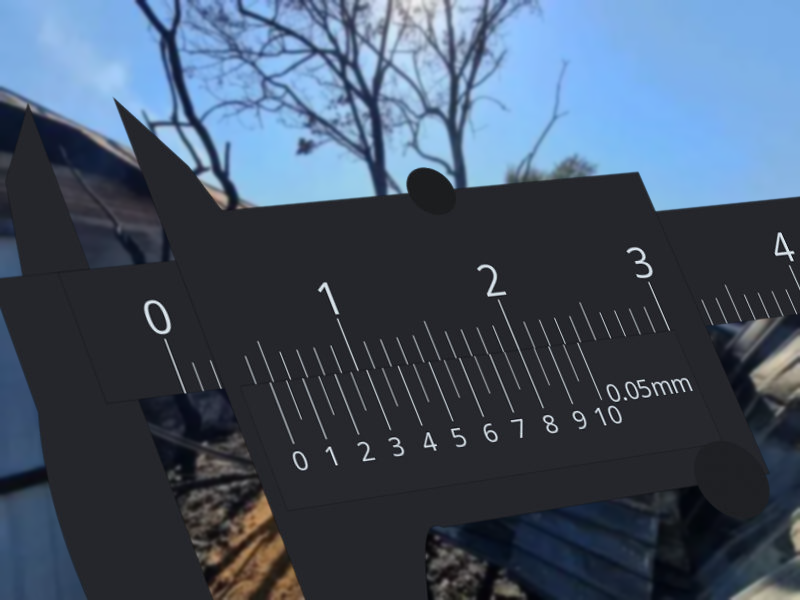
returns value=4.8 unit=mm
